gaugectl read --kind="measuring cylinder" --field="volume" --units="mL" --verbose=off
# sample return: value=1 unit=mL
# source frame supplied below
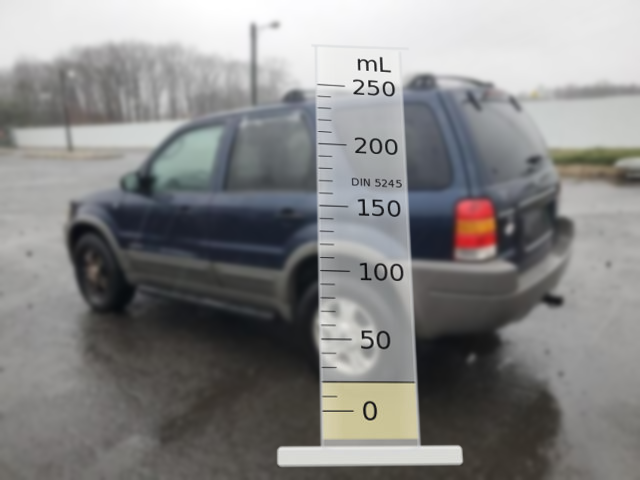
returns value=20 unit=mL
